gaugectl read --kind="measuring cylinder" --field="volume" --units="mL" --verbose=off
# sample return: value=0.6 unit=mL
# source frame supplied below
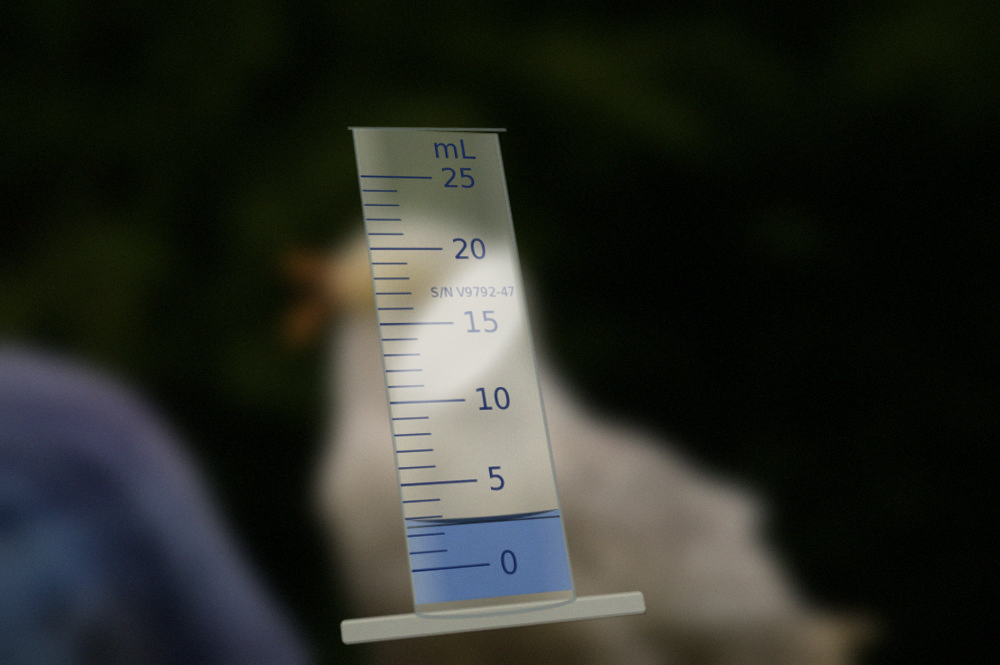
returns value=2.5 unit=mL
